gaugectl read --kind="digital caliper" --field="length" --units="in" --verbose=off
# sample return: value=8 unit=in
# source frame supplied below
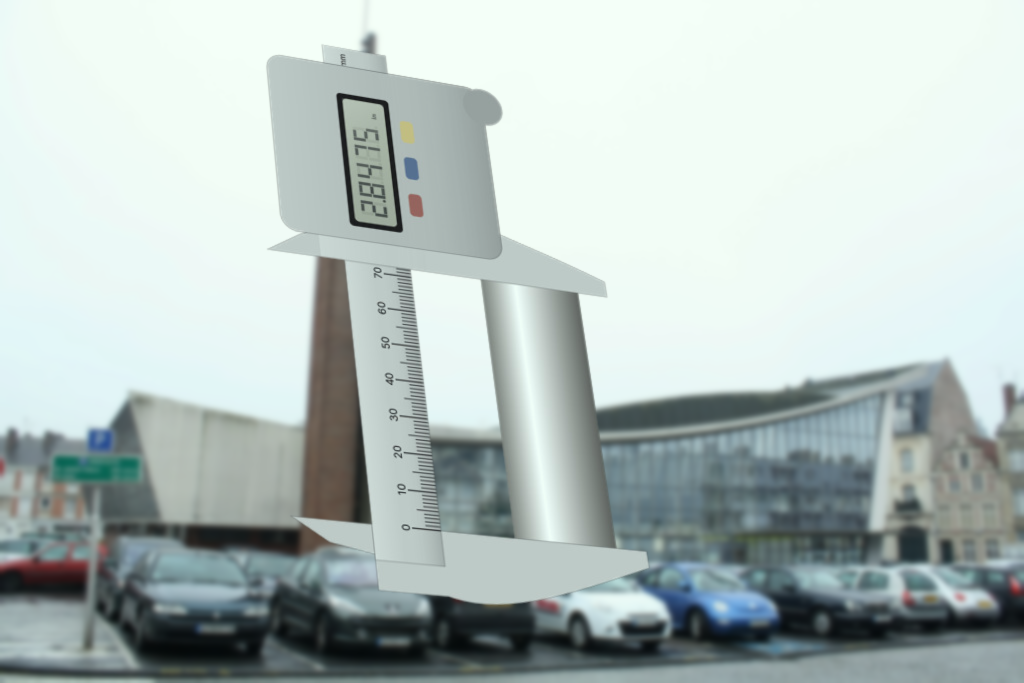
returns value=2.8475 unit=in
